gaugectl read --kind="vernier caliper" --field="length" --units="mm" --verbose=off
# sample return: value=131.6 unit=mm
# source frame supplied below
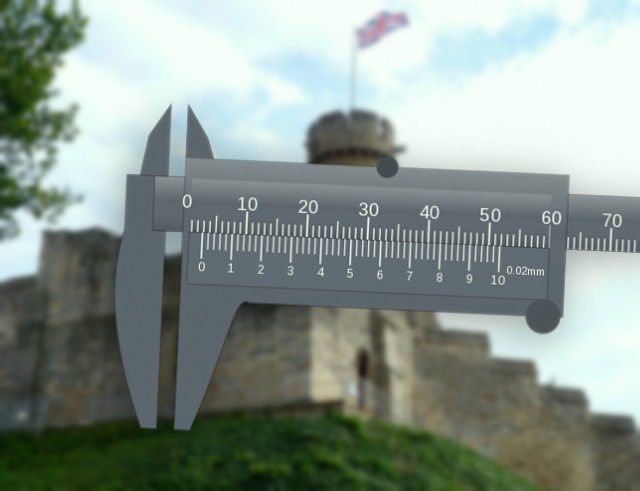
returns value=2.8 unit=mm
